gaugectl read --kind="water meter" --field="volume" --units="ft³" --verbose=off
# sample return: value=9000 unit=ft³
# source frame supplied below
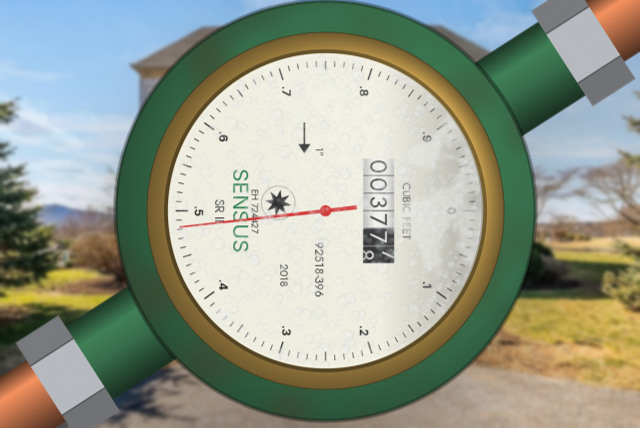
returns value=3777.48 unit=ft³
